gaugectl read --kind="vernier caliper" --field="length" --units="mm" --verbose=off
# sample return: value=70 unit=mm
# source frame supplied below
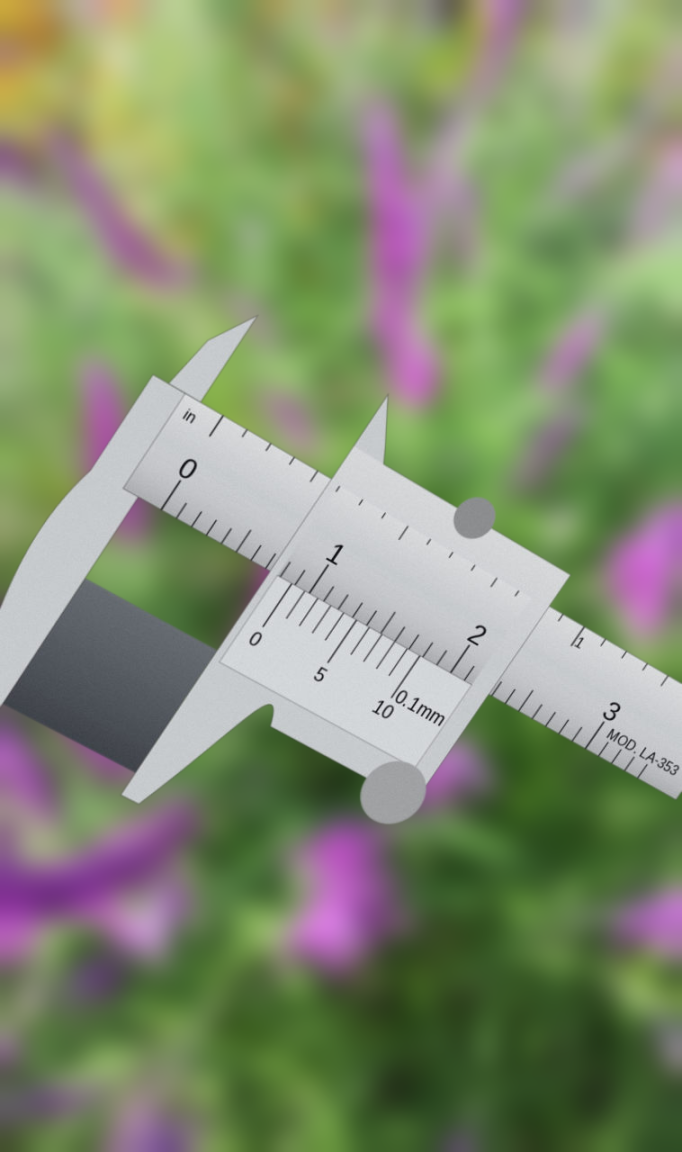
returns value=8.8 unit=mm
